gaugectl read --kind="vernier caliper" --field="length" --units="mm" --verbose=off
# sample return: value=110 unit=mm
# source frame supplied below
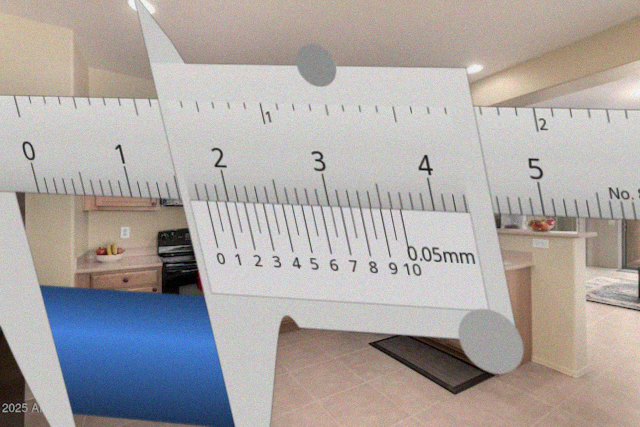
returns value=17.8 unit=mm
